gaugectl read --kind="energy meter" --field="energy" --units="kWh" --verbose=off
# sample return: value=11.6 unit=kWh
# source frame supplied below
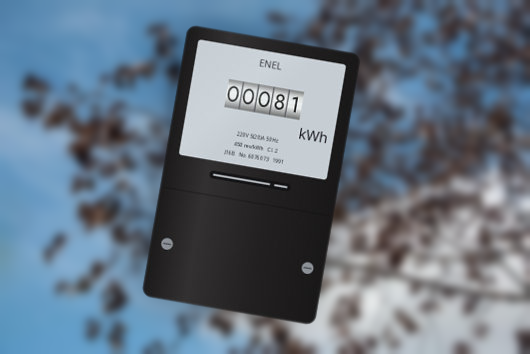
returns value=81 unit=kWh
